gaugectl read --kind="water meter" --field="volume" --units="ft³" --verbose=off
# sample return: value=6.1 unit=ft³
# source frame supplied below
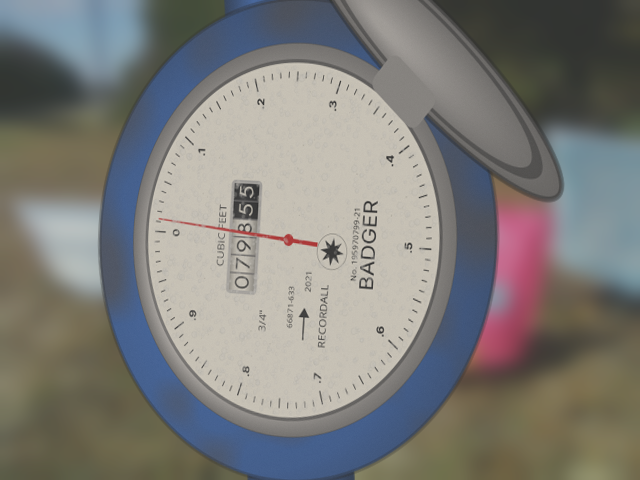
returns value=79855.01 unit=ft³
